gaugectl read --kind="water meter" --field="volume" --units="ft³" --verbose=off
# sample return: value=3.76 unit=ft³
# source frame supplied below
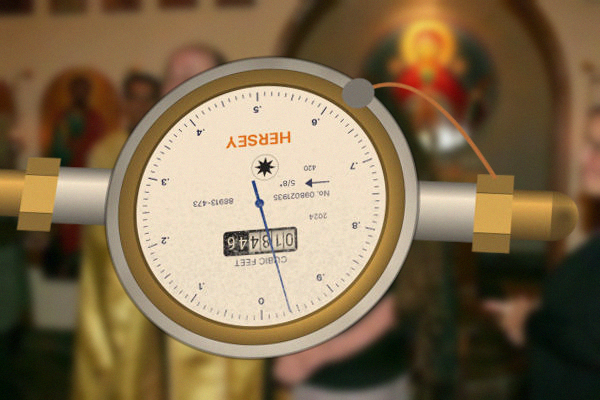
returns value=18445.96 unit=ft³
